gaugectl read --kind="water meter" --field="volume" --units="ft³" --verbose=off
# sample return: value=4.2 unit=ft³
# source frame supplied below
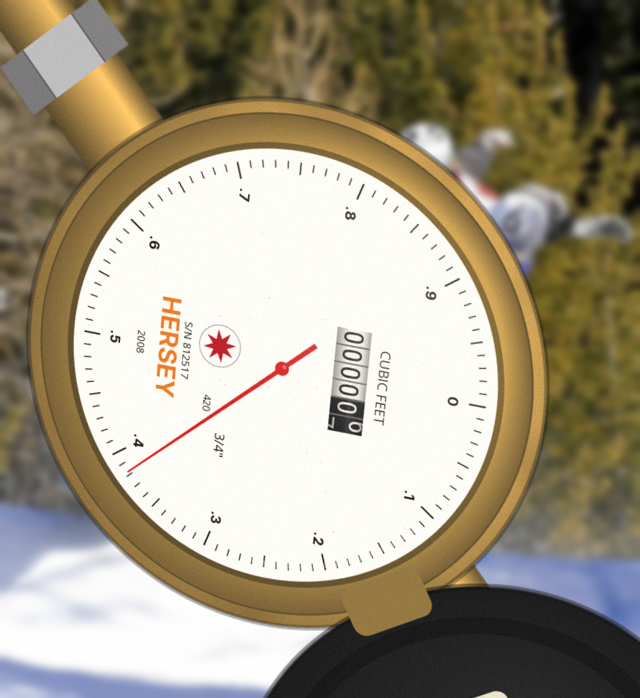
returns value=6.38 unit=ft³
